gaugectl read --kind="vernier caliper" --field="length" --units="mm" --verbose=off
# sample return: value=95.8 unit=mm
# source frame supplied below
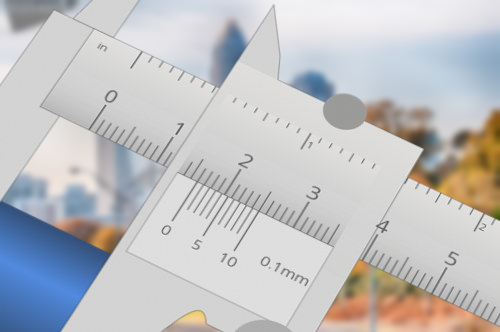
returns value=16.0 unit=mm
